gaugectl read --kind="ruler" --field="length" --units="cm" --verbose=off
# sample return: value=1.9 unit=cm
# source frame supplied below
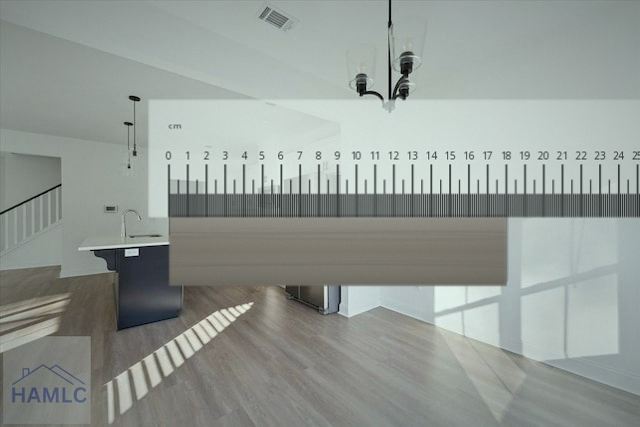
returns value=18 unit=cm
